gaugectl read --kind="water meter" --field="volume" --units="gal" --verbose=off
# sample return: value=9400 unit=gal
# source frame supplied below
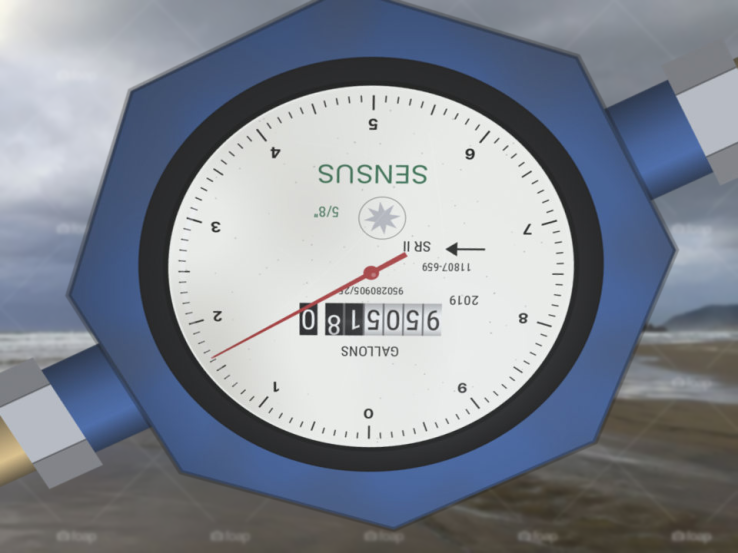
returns value=9505181.6 unit=gal
